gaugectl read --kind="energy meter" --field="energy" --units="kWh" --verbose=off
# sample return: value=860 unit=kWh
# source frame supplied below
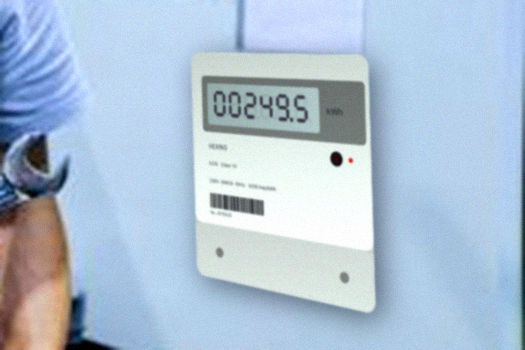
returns value=249.5 unit=kWh
